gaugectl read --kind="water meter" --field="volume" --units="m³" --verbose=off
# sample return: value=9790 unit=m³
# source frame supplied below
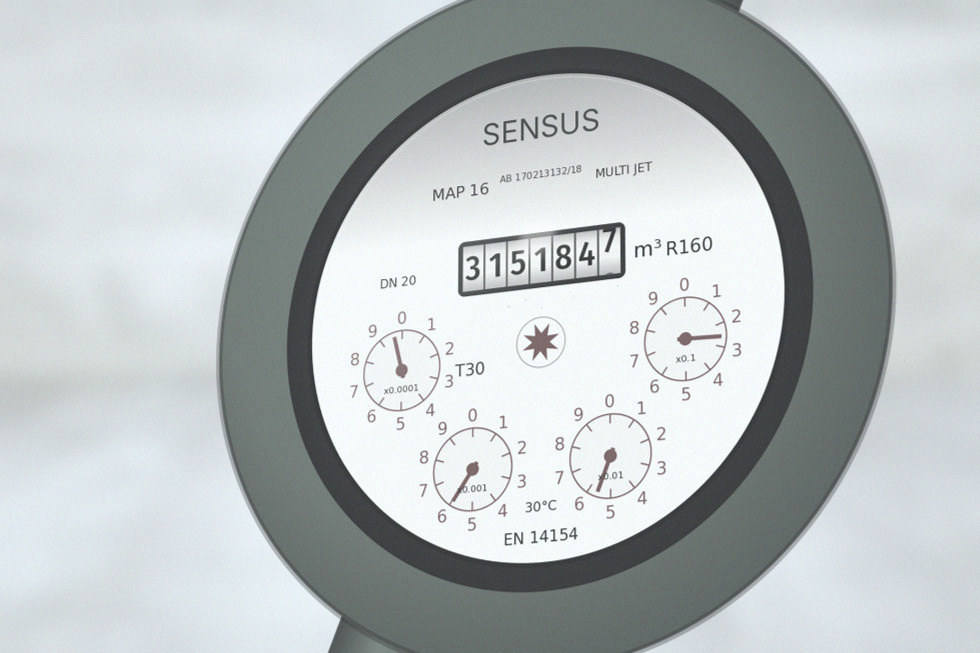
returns value=3151847.2559 unit=m³
